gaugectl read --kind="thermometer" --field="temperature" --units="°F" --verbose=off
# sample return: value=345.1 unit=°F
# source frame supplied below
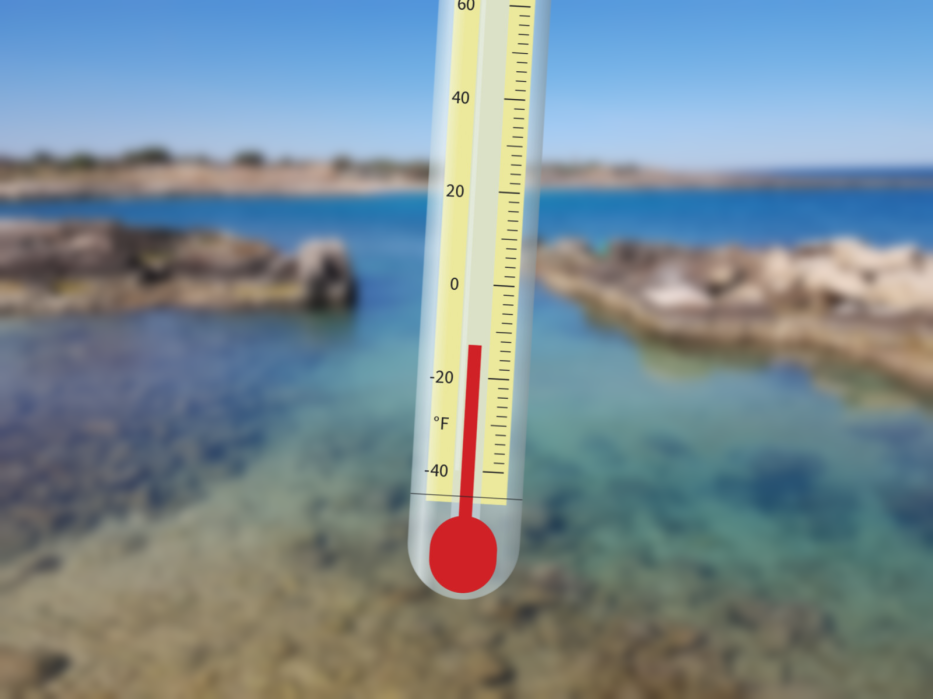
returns value=-13 unit=°F
